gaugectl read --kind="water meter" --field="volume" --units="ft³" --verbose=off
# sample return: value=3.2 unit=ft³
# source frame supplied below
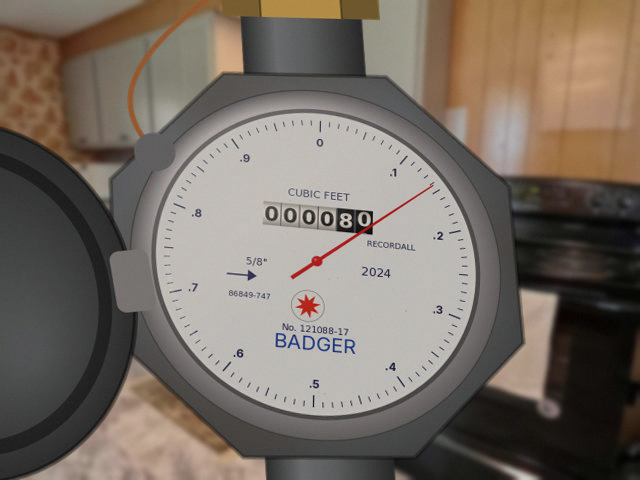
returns value=80.14 unit=ft³
